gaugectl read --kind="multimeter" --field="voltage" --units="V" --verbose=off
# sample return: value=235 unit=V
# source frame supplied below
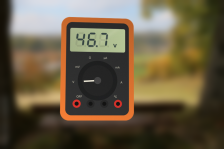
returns value=46.7 unit=V
